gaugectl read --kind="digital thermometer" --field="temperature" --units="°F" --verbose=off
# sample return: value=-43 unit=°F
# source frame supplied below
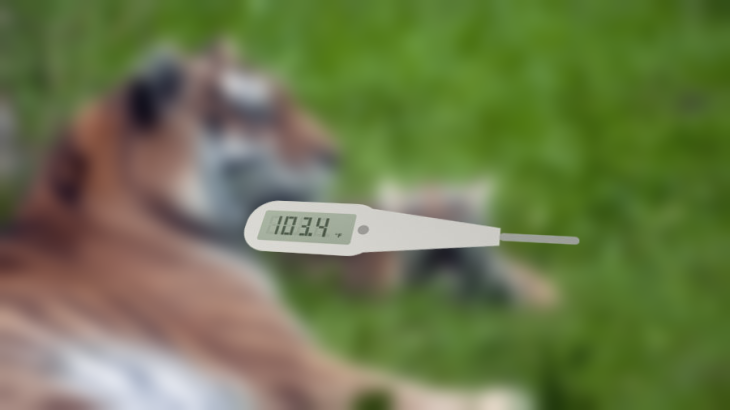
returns value=103.4 unit=°F
